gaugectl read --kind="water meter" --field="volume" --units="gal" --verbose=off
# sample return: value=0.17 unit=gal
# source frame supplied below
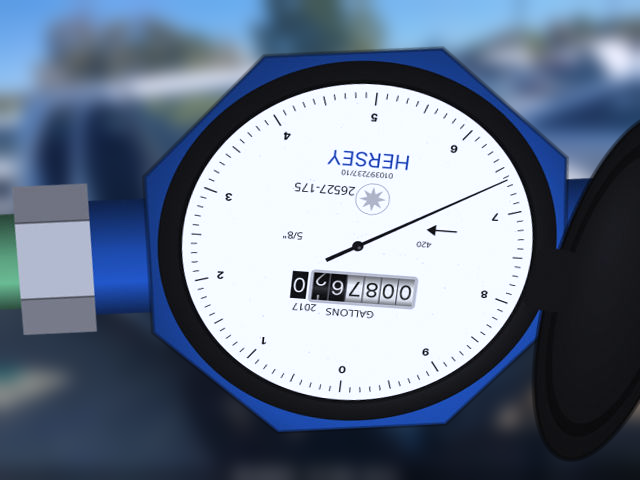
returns value=87616.6 unit=gal
